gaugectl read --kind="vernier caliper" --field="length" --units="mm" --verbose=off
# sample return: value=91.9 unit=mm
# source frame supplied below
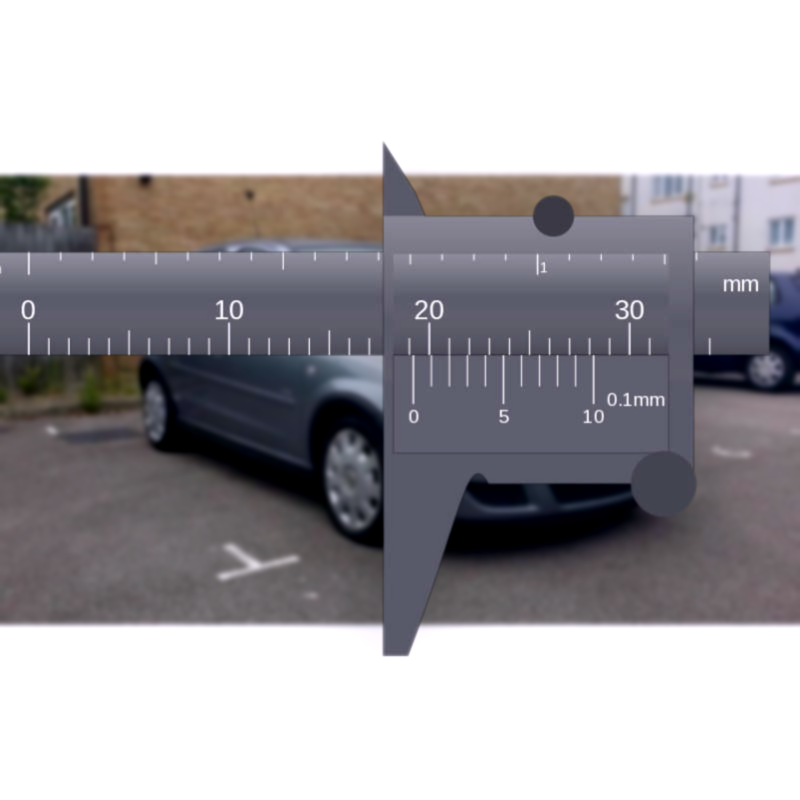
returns value=19.2 unit=mm
